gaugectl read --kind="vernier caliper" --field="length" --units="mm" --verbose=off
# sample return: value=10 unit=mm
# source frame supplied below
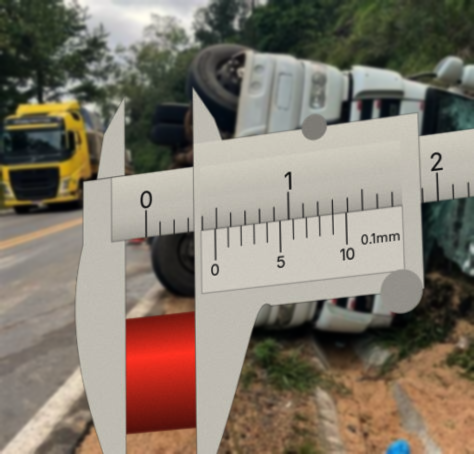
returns value=4.9 unit=mm
